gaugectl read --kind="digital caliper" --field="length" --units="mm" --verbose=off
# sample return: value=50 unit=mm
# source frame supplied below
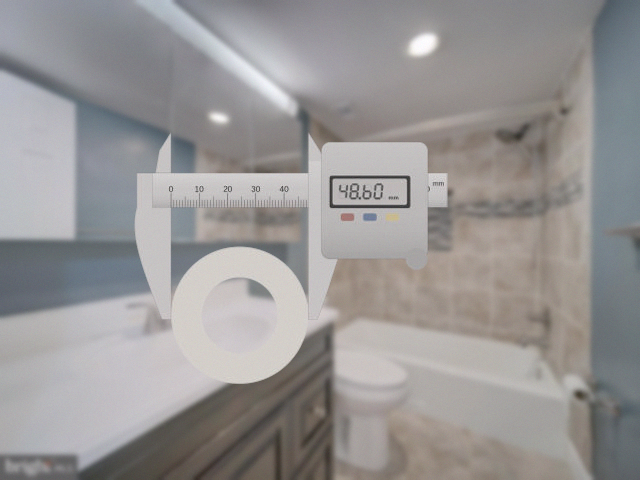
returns value=48.60 unit=mm
